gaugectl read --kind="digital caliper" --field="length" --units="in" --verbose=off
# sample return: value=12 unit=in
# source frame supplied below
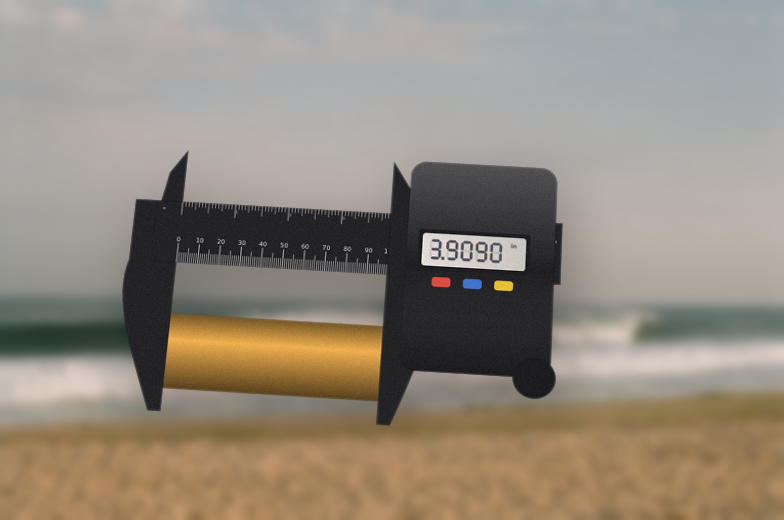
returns value=3.9090 unit=in
